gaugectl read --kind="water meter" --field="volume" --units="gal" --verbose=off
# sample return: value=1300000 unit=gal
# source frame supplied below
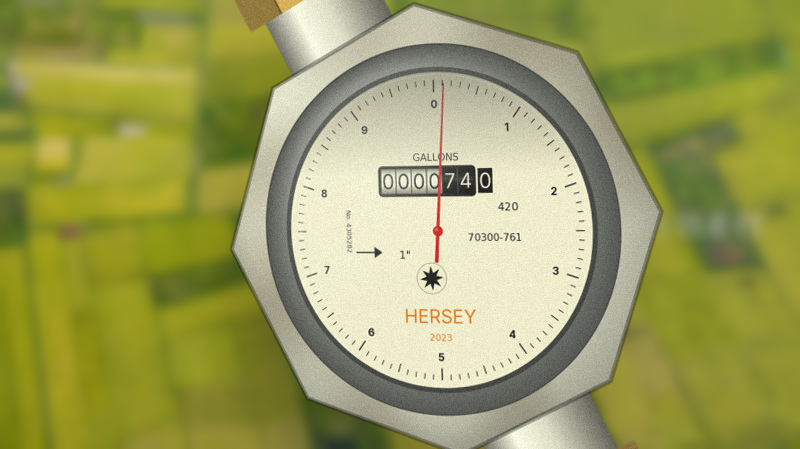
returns value=740.1 unit=gal
